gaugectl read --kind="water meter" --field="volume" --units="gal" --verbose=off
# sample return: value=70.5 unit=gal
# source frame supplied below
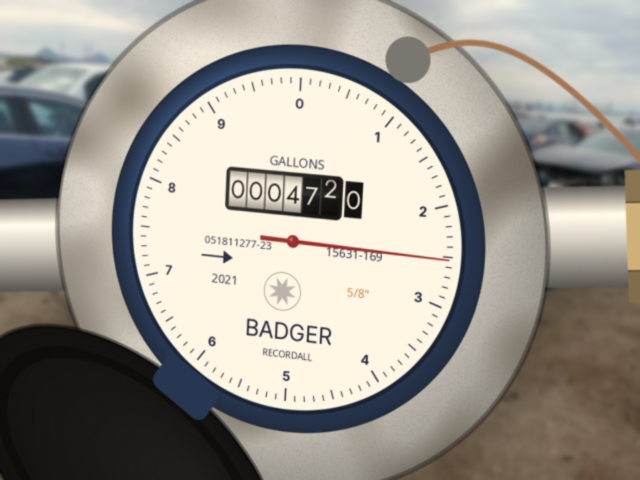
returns value=4722.5 unit=gal
